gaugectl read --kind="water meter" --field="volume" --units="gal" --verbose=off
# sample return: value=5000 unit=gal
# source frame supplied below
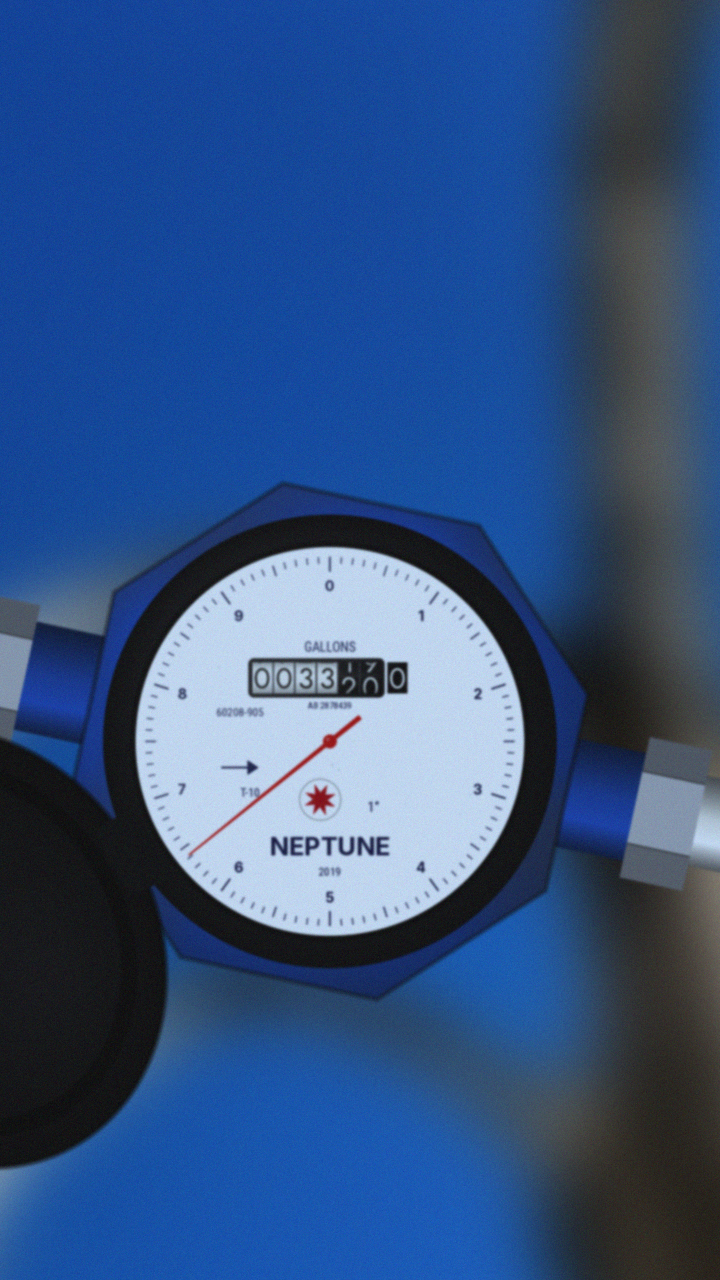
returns value=33196.4 unit=gal
